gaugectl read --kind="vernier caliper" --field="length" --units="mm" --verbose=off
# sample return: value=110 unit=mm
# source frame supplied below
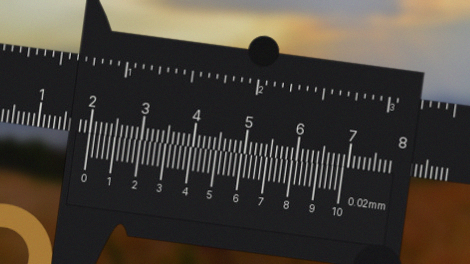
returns value=20.0 unit=mm
